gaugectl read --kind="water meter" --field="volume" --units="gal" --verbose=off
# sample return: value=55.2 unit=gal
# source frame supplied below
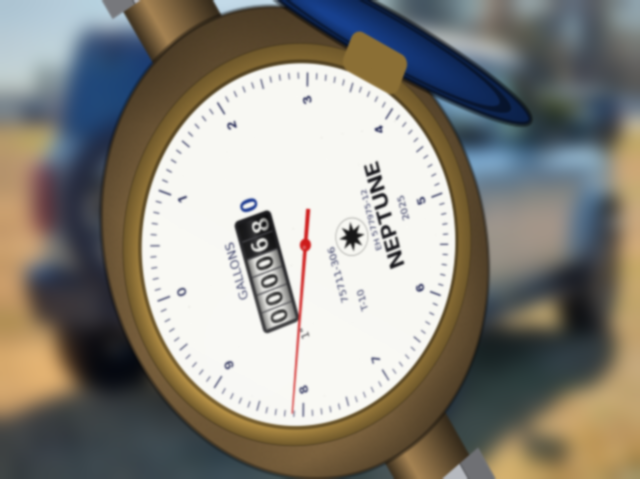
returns value=678.1 unit=gal
